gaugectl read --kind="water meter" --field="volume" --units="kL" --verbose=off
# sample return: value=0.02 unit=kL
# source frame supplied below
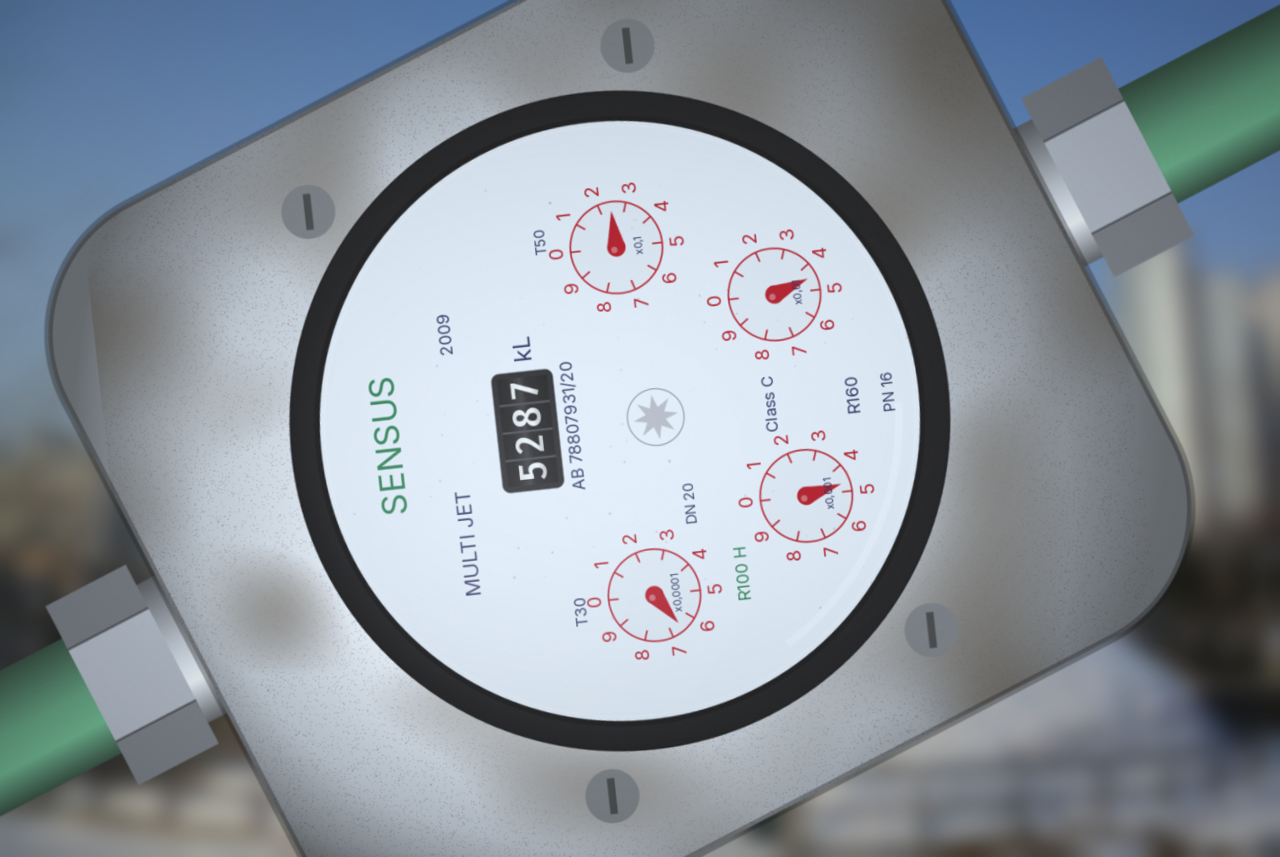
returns value=5287.2446 unit=kL
